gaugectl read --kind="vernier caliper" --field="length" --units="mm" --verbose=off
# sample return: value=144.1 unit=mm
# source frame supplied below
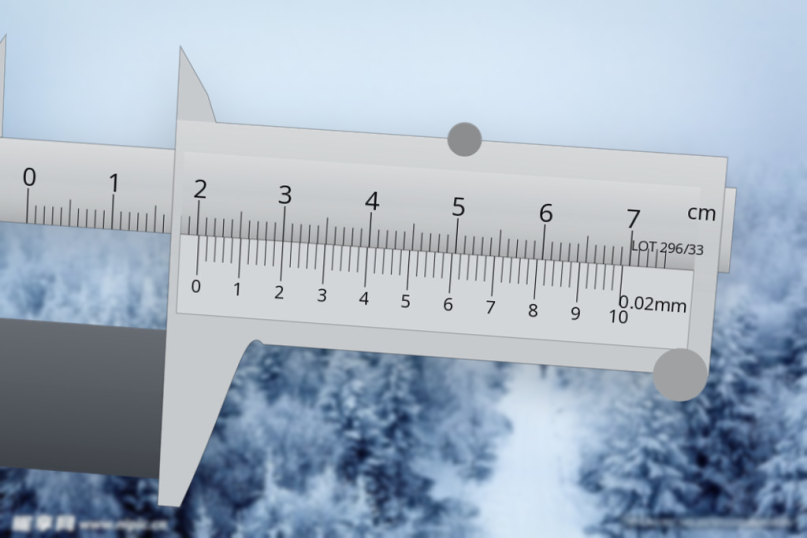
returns value=20.2 unit=mm
